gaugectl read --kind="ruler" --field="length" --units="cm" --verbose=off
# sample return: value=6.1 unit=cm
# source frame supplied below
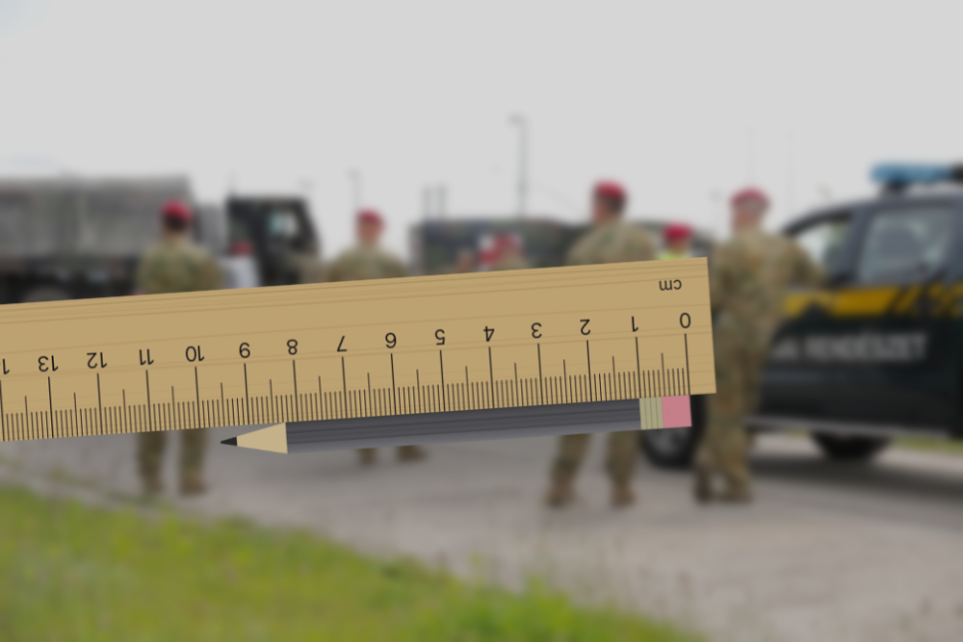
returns value=9.6 unit=cm
